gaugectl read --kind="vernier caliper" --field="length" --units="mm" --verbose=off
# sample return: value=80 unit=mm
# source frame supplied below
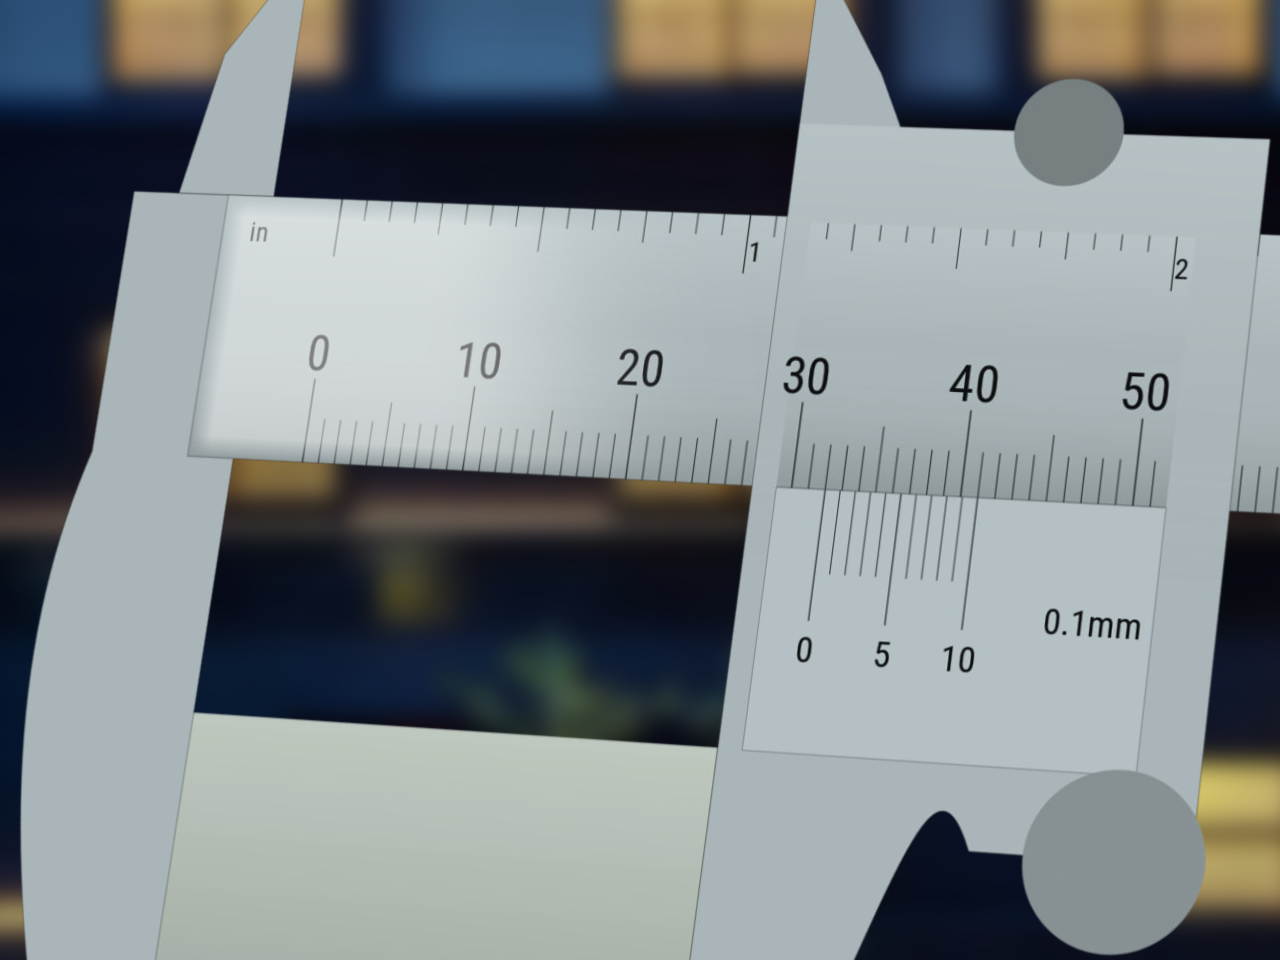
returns value=32.0 unit=mm
